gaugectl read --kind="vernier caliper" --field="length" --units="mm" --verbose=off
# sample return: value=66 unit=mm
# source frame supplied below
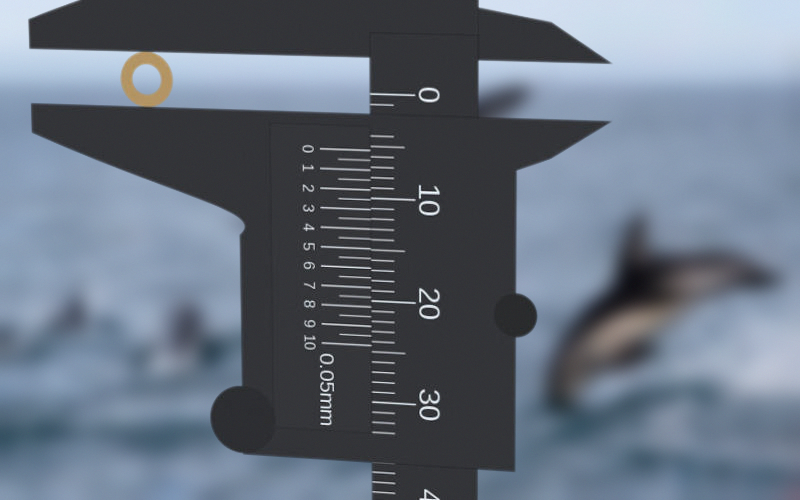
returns value=5.4 unit=mm
